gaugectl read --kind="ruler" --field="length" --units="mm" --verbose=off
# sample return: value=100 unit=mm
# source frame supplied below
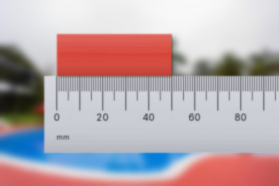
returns value=50 unit=mm
